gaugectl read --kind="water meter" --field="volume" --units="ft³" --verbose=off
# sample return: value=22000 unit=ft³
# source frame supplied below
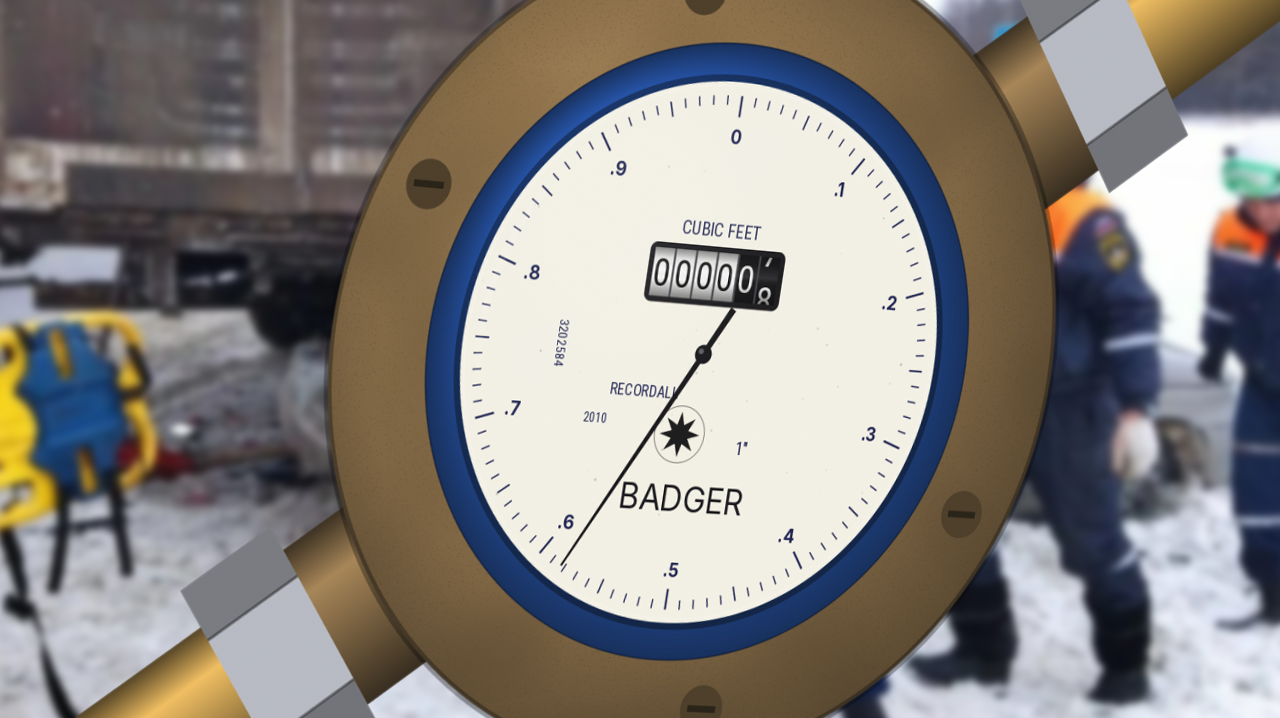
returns value=7.58 unit=ft³
